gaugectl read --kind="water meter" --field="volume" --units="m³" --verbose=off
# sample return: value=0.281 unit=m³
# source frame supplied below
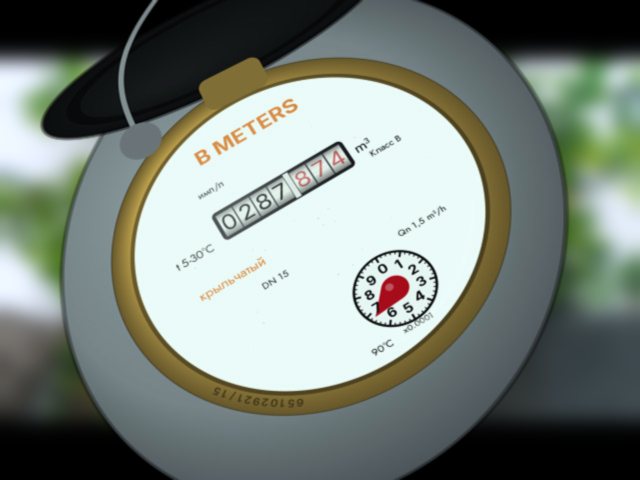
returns value=287.8746 unit=m³
